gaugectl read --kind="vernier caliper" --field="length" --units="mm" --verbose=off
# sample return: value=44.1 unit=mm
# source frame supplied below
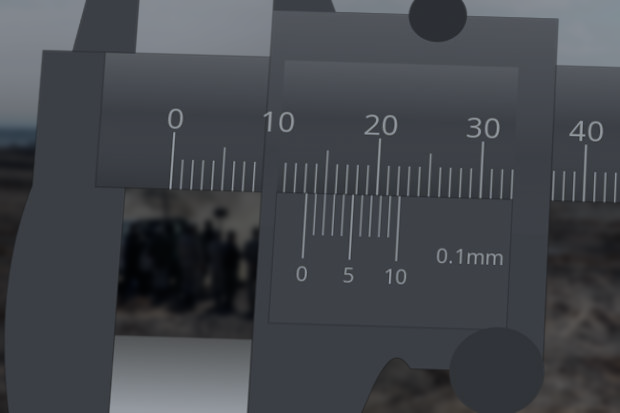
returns value=13.2 unit=mm
